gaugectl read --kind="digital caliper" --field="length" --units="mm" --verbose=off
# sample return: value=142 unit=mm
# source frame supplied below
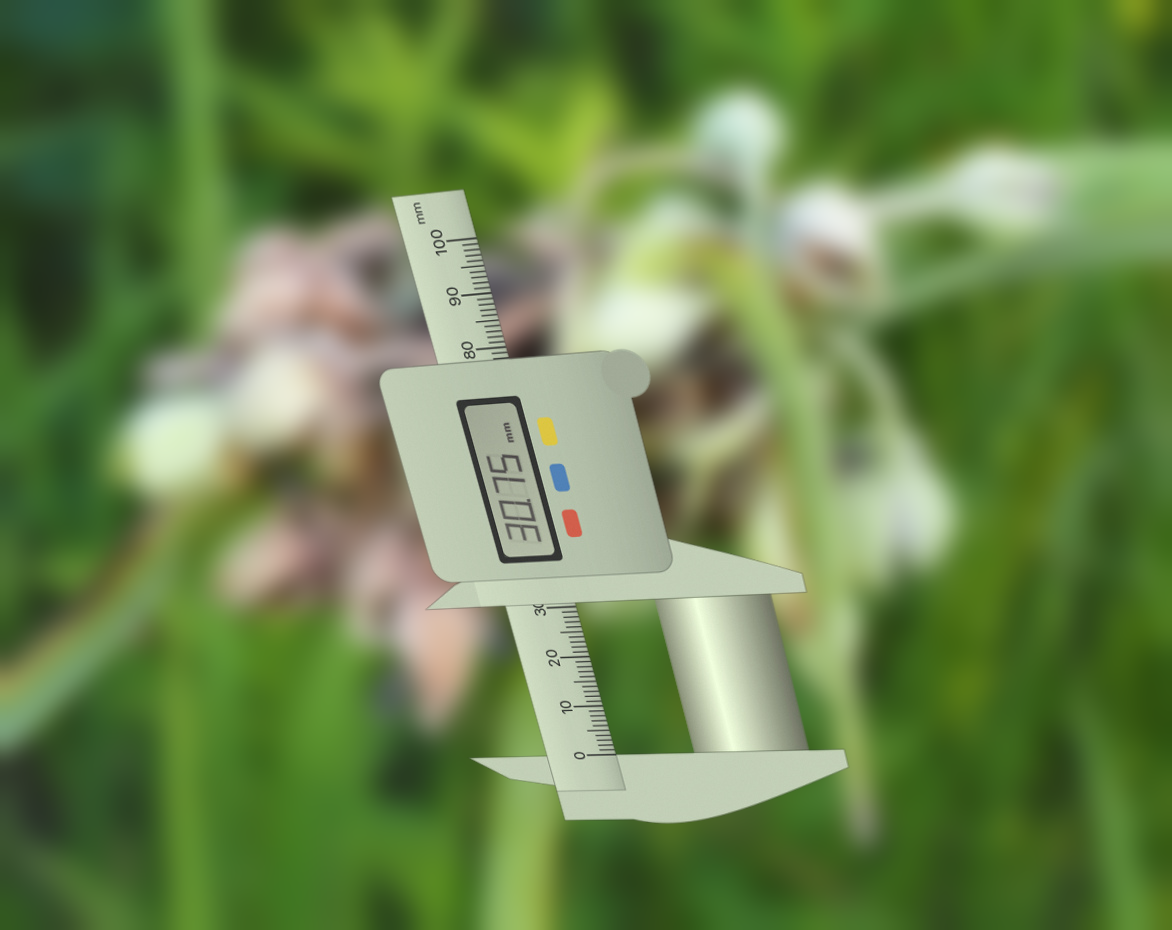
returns value=30.75 unit=mm
